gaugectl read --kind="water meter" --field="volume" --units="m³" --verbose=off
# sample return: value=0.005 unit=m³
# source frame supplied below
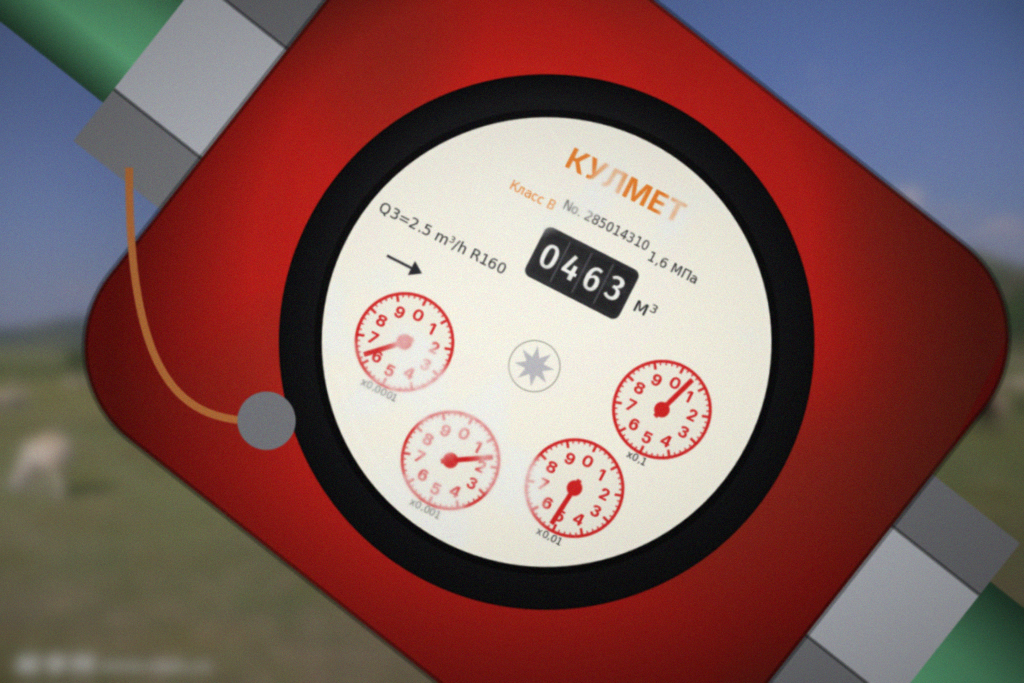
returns value=463.0516 unit=m³
